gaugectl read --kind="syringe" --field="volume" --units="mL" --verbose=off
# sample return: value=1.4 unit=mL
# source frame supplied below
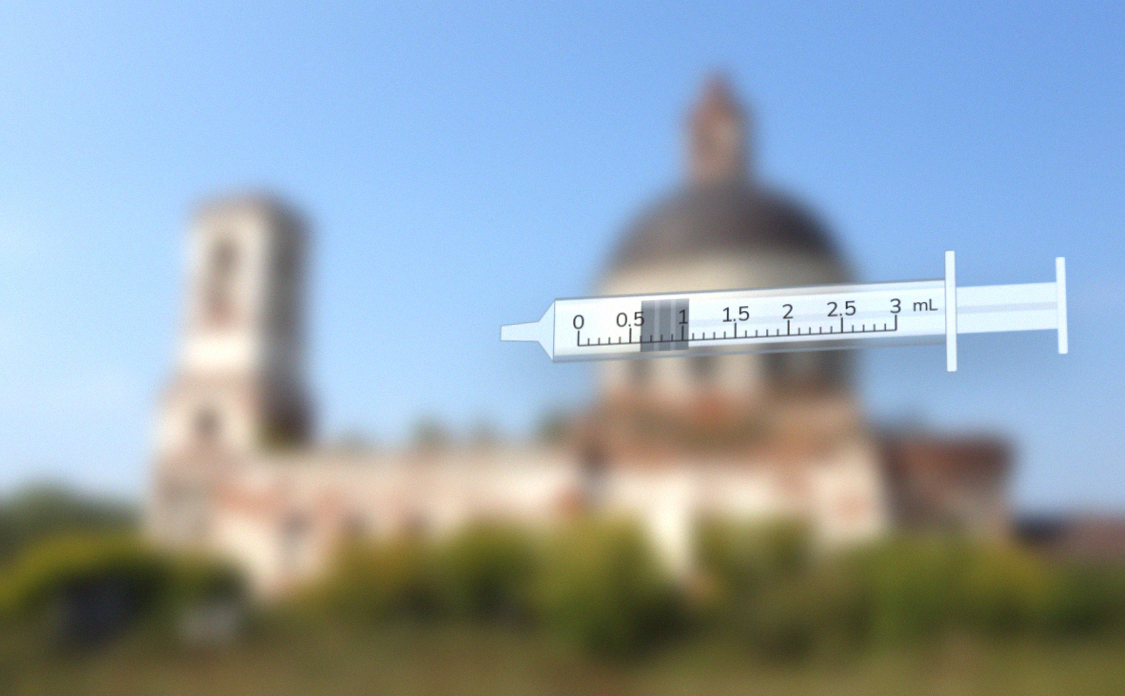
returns value=0.6 unit=mL
